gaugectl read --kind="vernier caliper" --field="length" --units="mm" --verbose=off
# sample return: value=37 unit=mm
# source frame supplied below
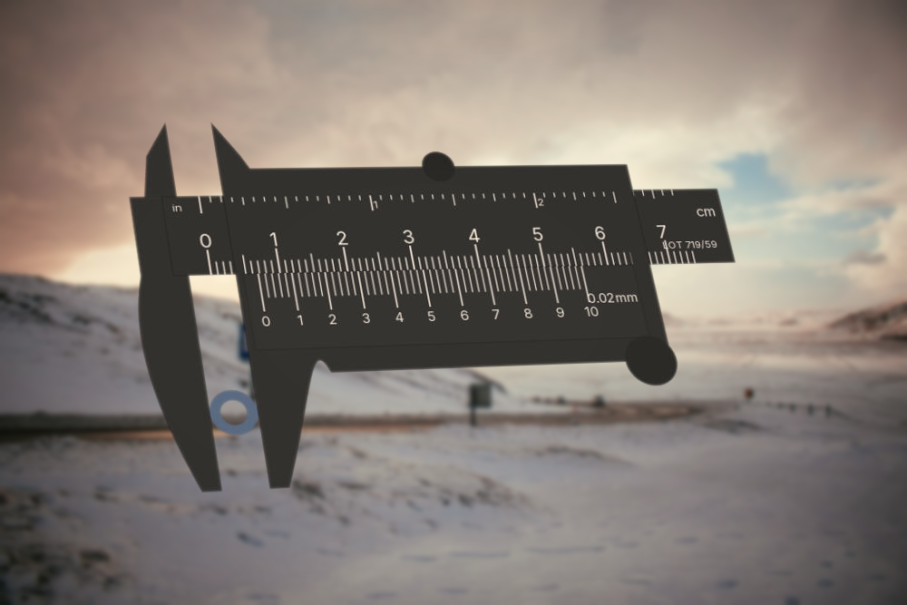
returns value=6.8 unit=mm
